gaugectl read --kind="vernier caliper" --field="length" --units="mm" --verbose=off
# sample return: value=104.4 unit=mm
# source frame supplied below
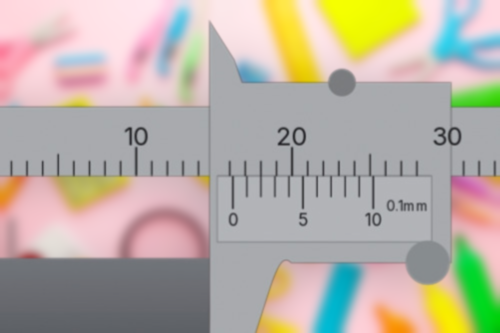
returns value=16.2 unit=mm
